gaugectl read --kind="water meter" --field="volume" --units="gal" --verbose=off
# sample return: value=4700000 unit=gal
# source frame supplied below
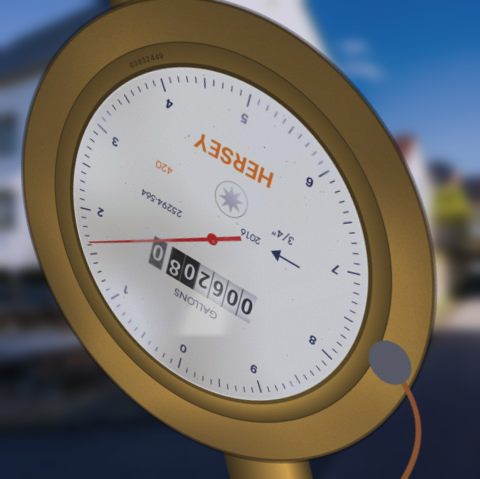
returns value=62081.6 unit=gal
